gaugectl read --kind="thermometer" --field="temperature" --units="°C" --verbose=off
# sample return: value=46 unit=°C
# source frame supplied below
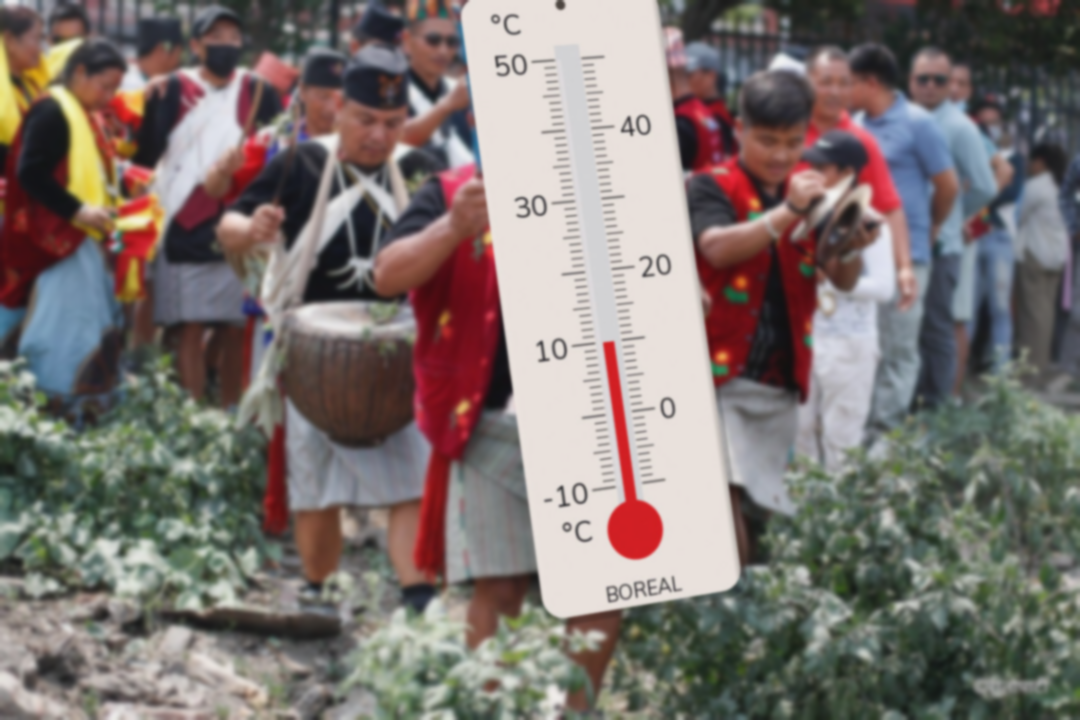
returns value=10 unit=°C
